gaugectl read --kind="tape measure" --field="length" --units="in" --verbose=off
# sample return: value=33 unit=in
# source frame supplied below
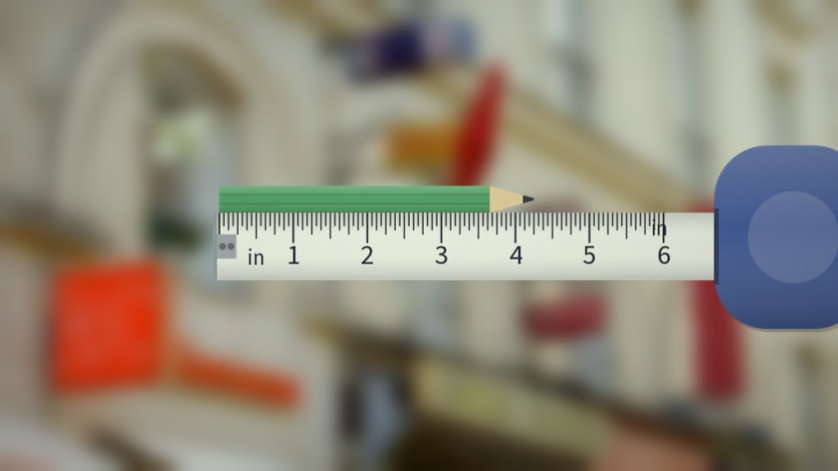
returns value=4.25 unit=in
